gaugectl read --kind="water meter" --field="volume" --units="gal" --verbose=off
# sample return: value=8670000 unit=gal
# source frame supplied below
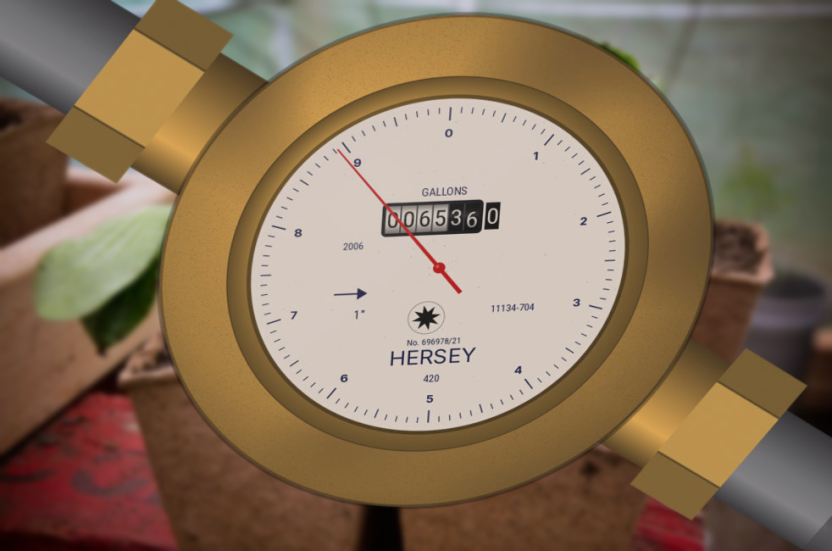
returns value=65358.9 unit=gal
